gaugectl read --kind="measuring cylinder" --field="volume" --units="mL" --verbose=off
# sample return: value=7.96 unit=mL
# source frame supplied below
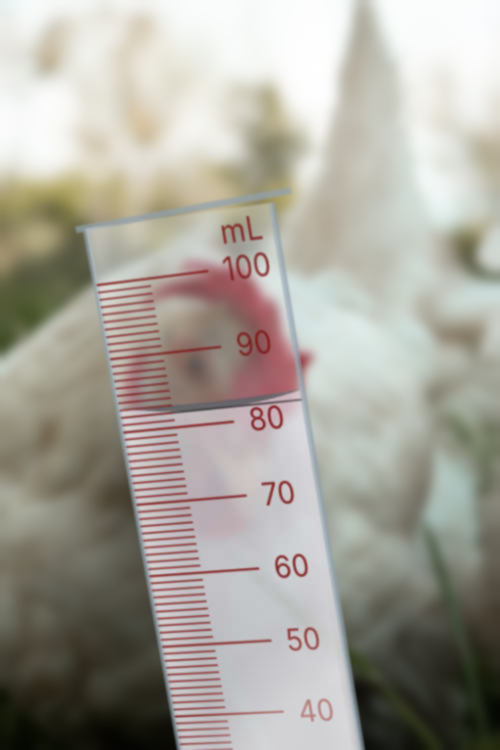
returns value=82 unit=mL
